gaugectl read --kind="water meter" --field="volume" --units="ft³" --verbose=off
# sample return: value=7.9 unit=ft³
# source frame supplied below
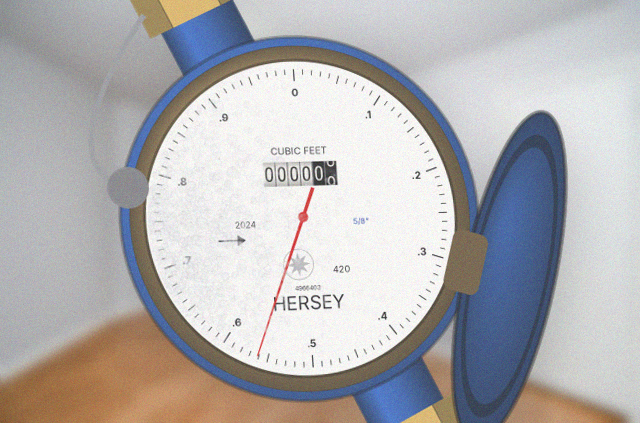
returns value=8.56 unit=ft³
